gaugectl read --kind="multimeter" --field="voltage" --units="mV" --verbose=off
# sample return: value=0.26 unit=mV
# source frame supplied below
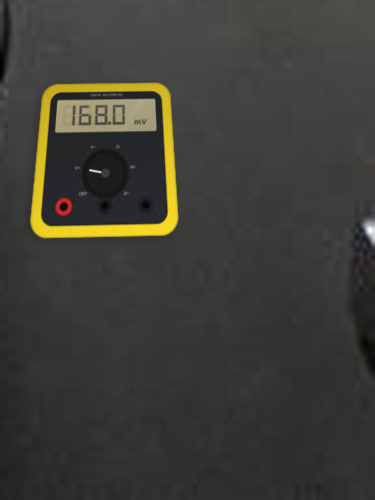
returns value=168.0 unit=mV
